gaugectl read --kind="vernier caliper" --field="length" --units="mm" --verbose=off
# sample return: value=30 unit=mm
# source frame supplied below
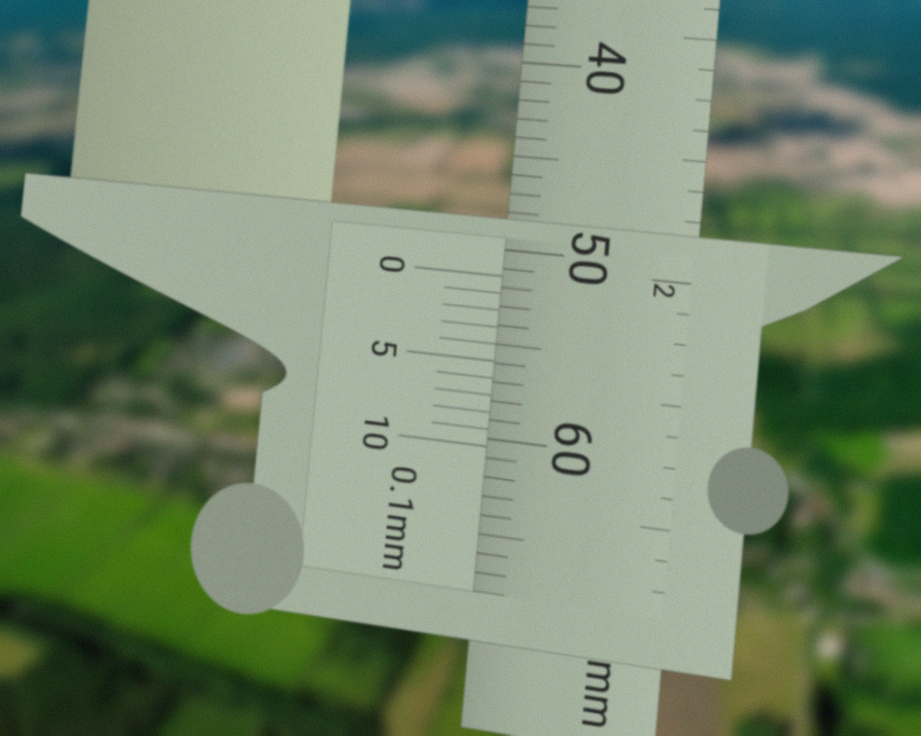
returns value=51.4 unit=mm
